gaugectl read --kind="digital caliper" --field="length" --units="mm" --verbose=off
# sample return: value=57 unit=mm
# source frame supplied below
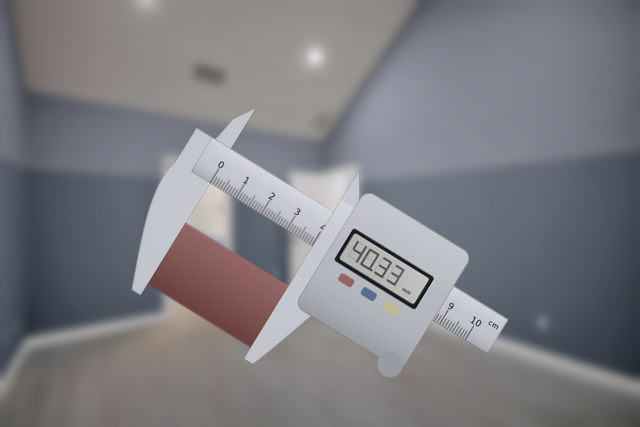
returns value=40.33 unit=mm
